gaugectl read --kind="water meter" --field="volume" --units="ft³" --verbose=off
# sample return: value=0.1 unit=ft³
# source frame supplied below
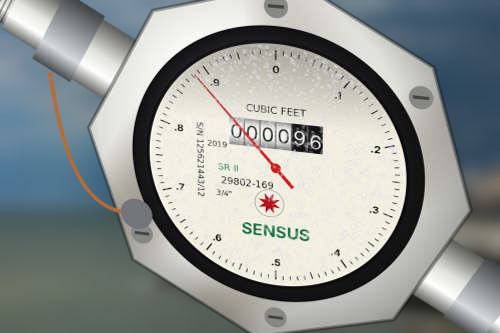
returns value=95.88 unit=ft³
